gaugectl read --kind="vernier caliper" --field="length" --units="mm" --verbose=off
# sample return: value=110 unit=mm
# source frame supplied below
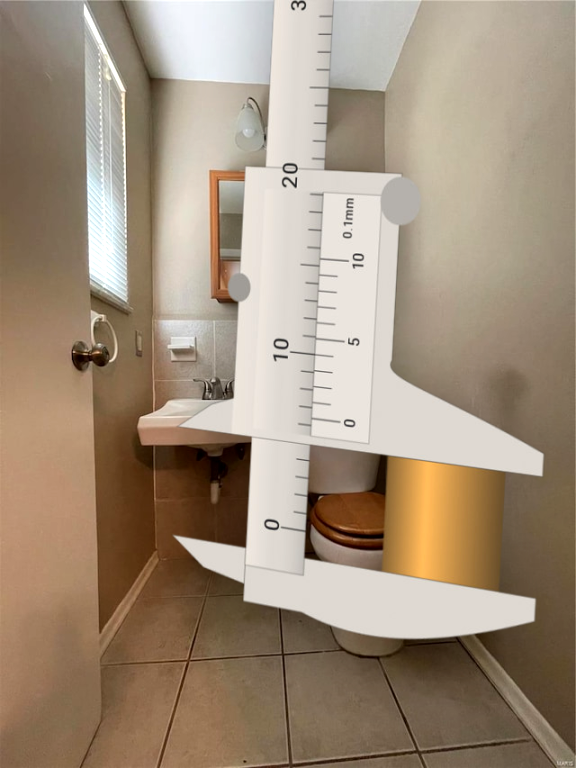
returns value=6.4 unit=mm
